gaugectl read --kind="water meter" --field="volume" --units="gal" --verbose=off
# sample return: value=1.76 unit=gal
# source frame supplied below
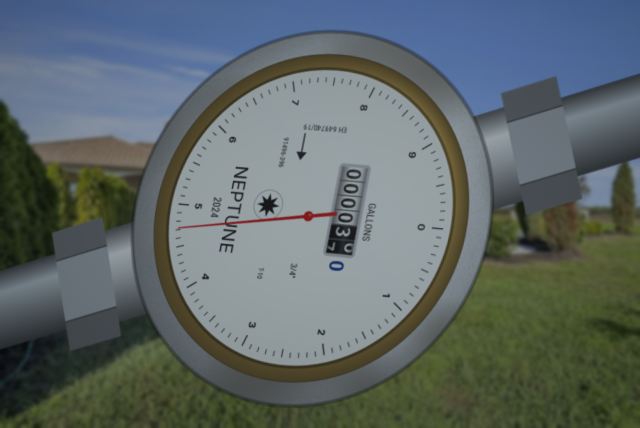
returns value=364.7 unit=gal
